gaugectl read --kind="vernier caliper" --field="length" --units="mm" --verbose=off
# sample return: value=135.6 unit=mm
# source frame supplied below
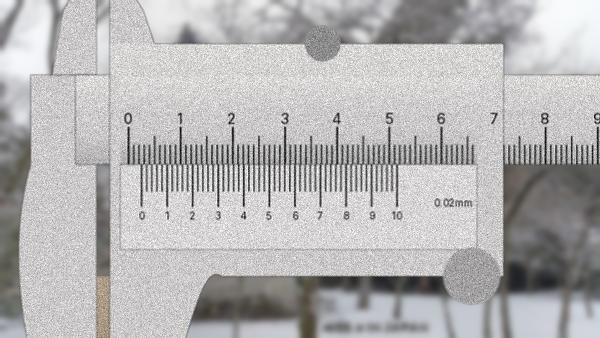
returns value=2.5 unit=mm
